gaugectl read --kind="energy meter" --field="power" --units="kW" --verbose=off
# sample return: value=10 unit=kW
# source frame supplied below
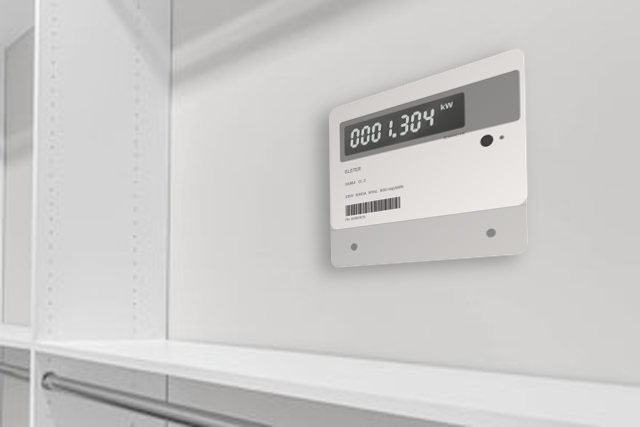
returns value=1.304 unit=kW
